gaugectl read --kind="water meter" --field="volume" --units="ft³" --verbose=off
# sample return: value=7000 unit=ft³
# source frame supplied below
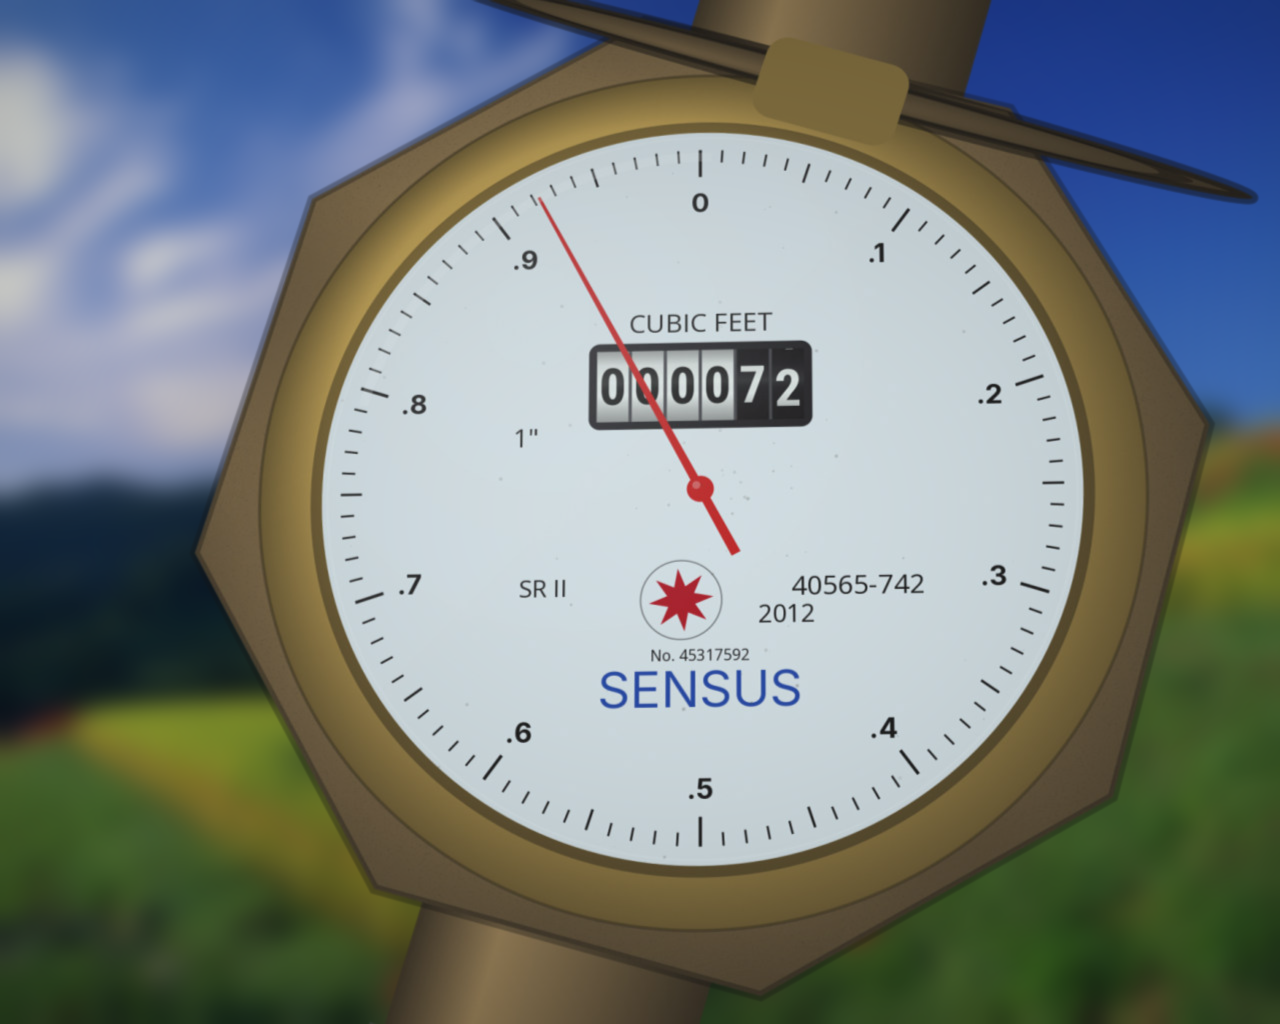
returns value=71.92 unit=ft³
